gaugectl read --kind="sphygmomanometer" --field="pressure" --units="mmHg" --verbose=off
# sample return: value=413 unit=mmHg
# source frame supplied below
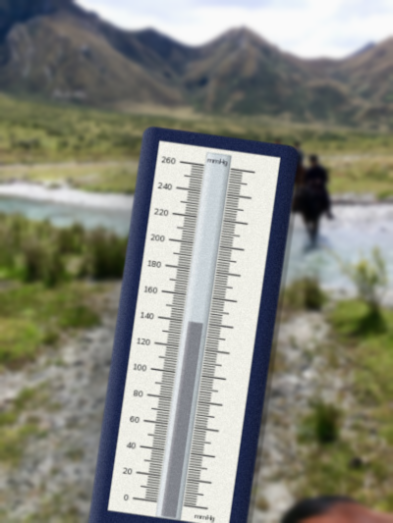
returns value=140 unit=mmHg
